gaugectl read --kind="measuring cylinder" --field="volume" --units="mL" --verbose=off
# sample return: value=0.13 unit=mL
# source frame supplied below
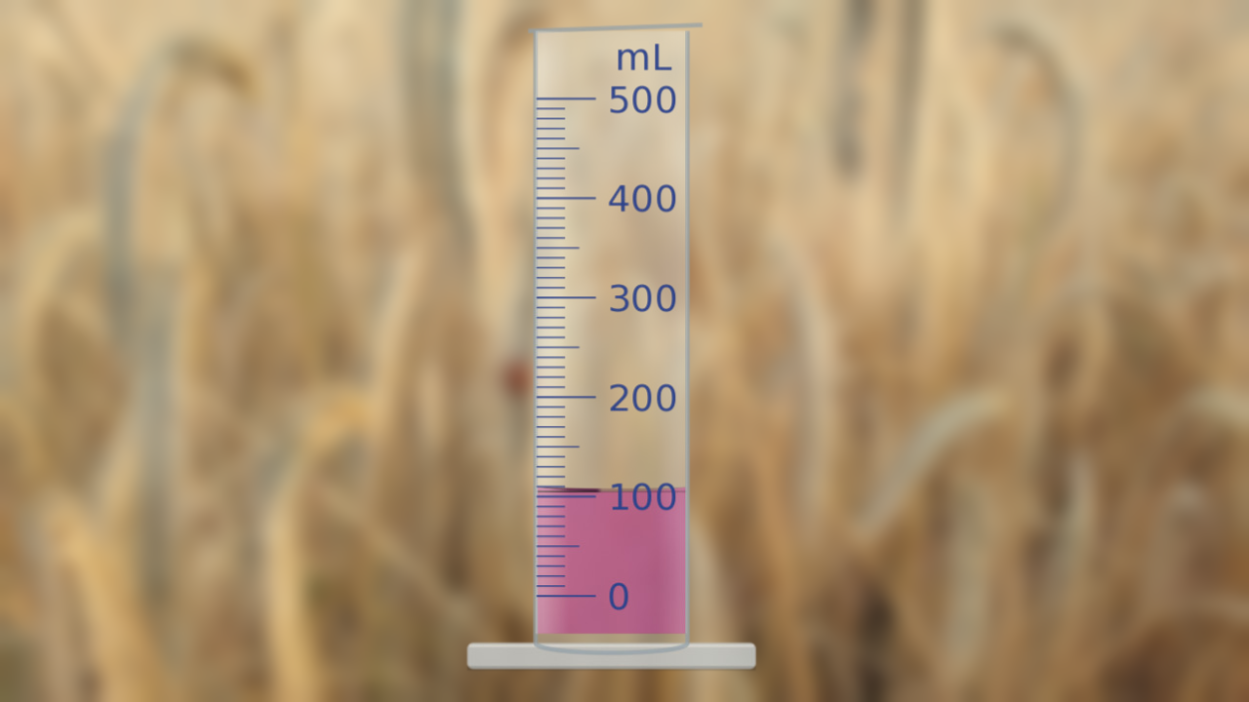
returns value=105 unit=mL
